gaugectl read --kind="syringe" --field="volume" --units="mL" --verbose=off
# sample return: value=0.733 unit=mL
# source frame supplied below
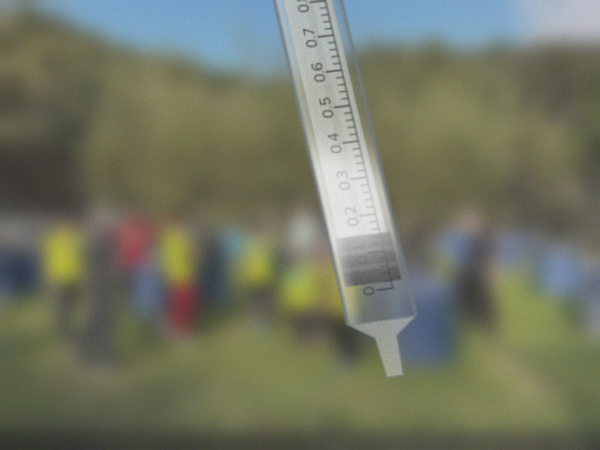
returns value=0.02 unit=mL
